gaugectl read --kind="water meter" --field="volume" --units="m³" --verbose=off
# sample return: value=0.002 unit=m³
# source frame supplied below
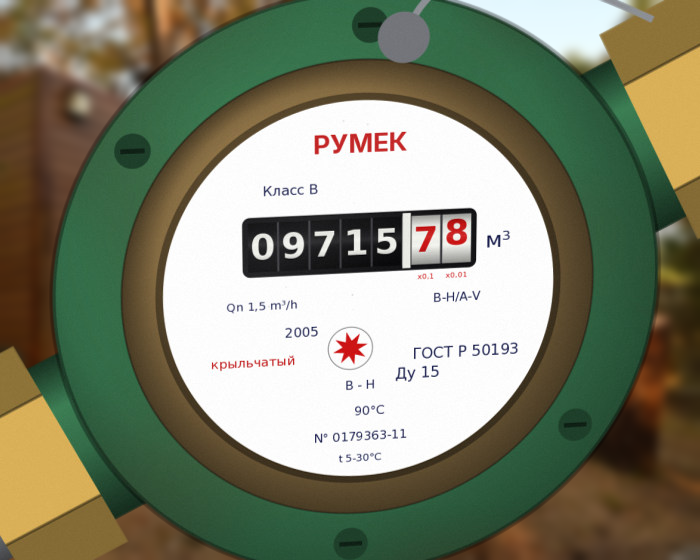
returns value=9715.78 unit=m³
